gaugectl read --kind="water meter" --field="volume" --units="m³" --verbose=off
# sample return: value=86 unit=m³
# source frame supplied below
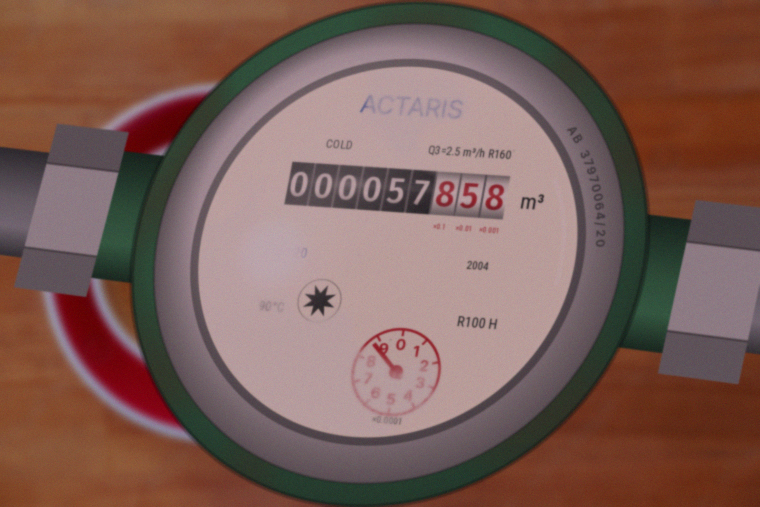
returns value=57.8588 unit=m³
